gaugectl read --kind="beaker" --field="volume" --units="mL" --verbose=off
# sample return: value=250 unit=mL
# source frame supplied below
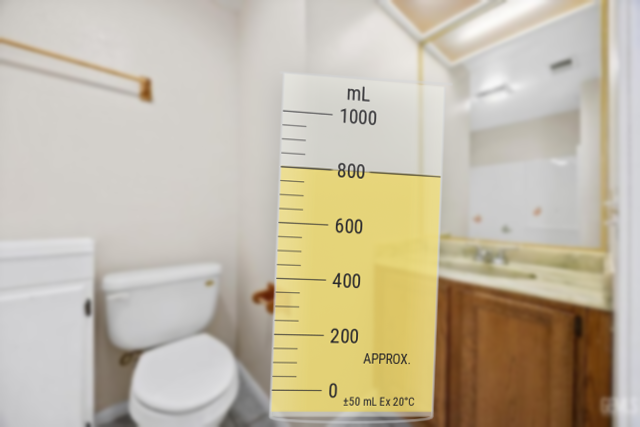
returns value=800 unit=mL
